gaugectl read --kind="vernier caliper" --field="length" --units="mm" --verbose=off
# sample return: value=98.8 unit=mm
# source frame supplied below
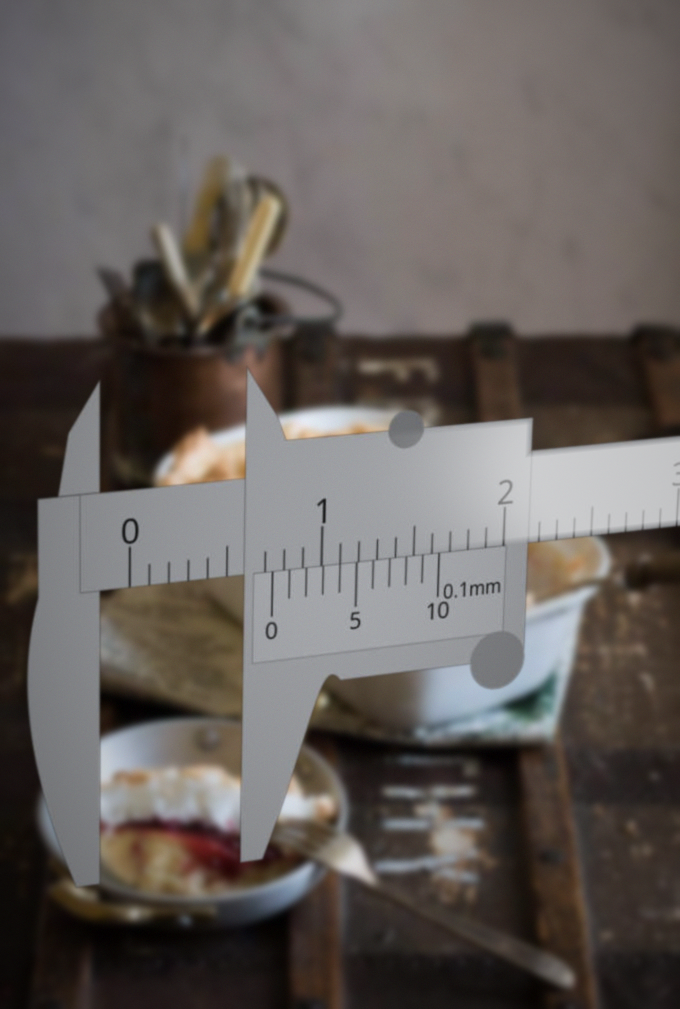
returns value=7.4 unit=mm
